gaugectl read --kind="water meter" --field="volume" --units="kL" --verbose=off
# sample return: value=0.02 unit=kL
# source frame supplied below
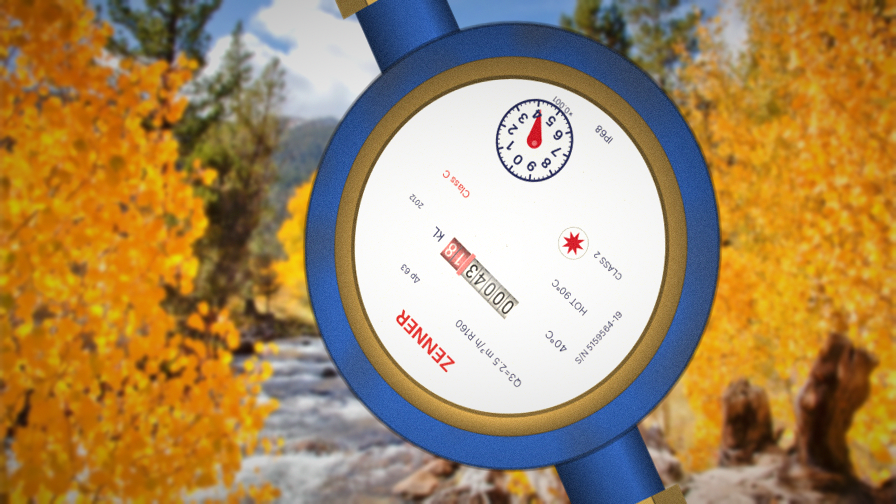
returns value=43.184 unit=kL
